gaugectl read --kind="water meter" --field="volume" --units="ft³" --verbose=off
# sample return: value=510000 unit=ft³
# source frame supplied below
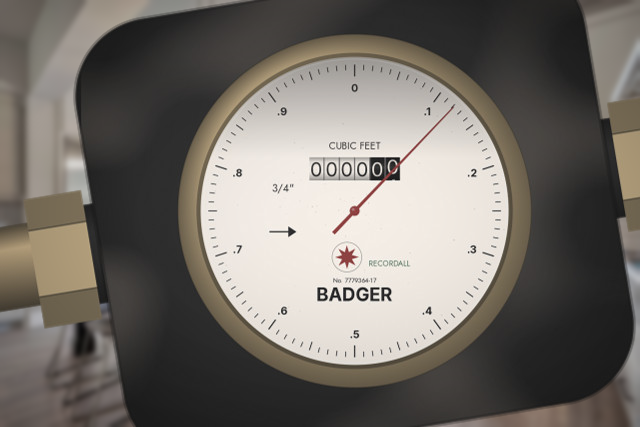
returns value=0.12 unit=ft³
